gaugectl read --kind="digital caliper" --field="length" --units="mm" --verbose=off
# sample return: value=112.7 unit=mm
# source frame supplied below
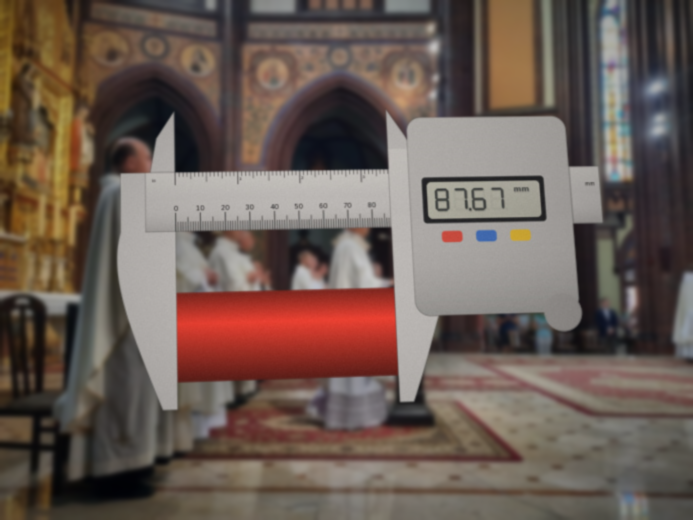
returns value=87.67 unit=mm
